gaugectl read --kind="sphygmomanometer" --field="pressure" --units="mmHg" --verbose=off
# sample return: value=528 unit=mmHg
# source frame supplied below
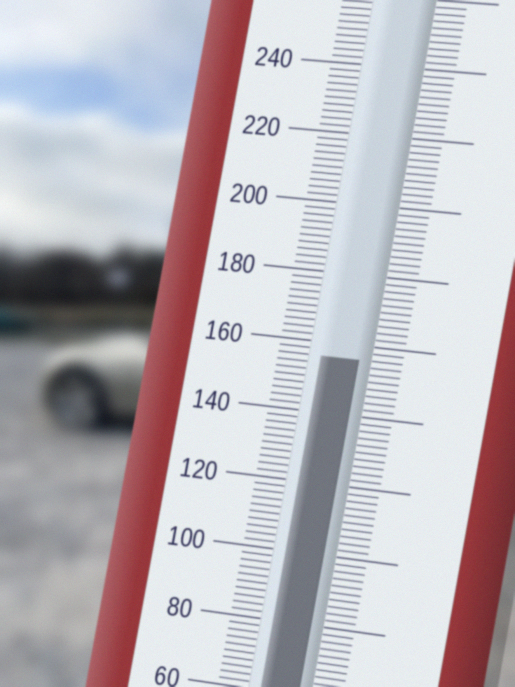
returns value=156 unit=mmHg
